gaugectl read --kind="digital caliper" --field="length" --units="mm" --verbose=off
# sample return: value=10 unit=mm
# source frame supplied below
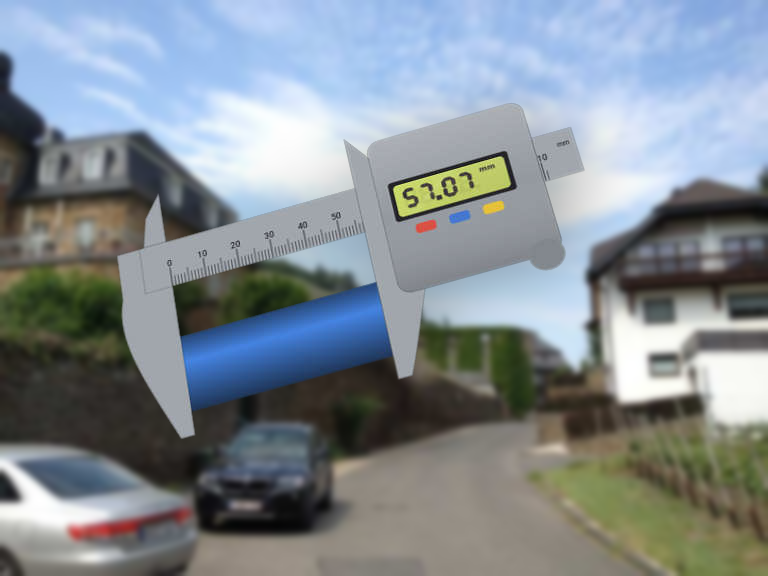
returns value=57.07 unit=mm
